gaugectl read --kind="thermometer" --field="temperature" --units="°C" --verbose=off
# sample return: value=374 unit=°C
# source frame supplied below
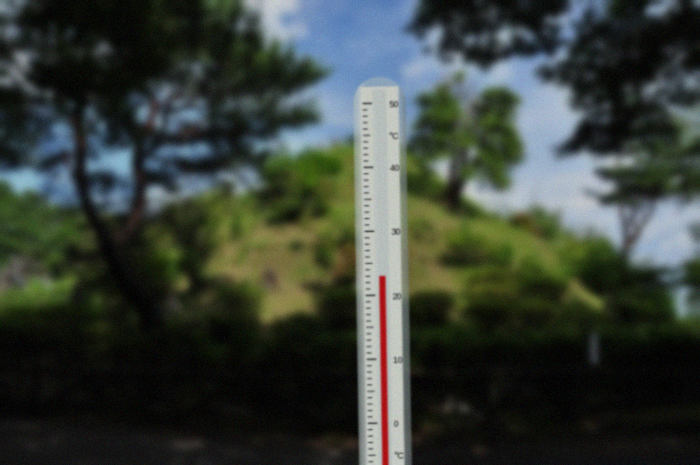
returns value=23 unit=°C
